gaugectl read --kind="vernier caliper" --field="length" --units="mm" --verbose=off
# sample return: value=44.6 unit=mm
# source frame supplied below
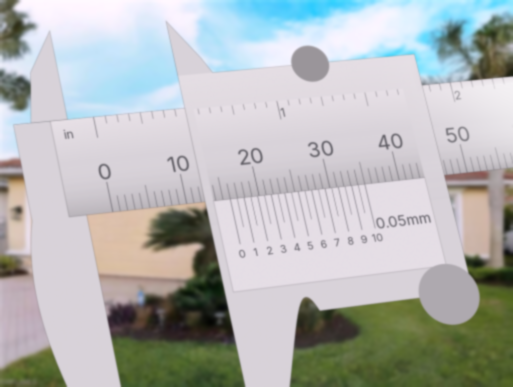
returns value=16.0 unit=mm
